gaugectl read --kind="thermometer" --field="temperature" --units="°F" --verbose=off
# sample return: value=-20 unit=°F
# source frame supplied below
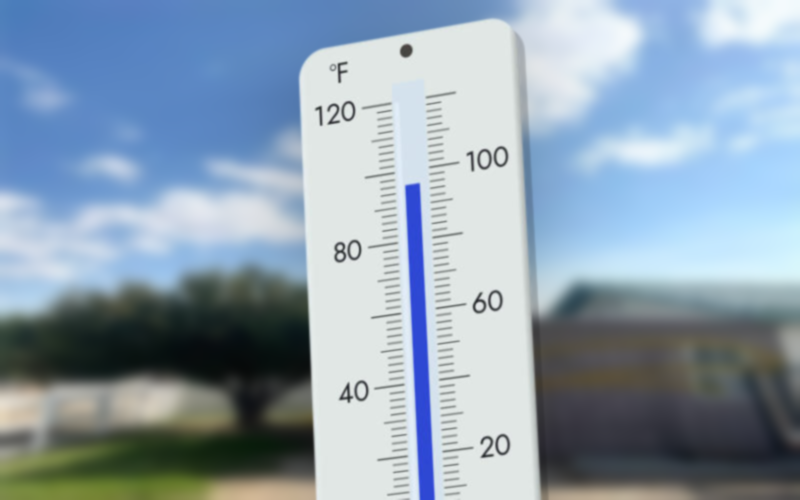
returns value=96 unit=°F
